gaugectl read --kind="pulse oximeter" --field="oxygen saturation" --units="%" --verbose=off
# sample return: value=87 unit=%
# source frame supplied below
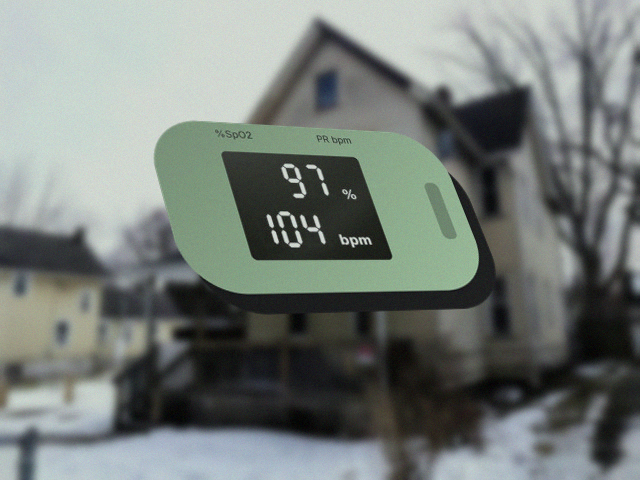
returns value=97 unit=%
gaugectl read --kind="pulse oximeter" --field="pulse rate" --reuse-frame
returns value=104 unit=bpm
